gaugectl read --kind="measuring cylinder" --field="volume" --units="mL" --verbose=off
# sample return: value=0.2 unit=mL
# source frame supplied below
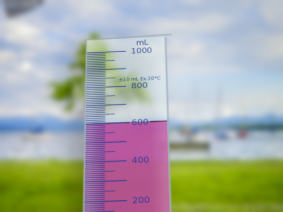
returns value=600 unit=mL
